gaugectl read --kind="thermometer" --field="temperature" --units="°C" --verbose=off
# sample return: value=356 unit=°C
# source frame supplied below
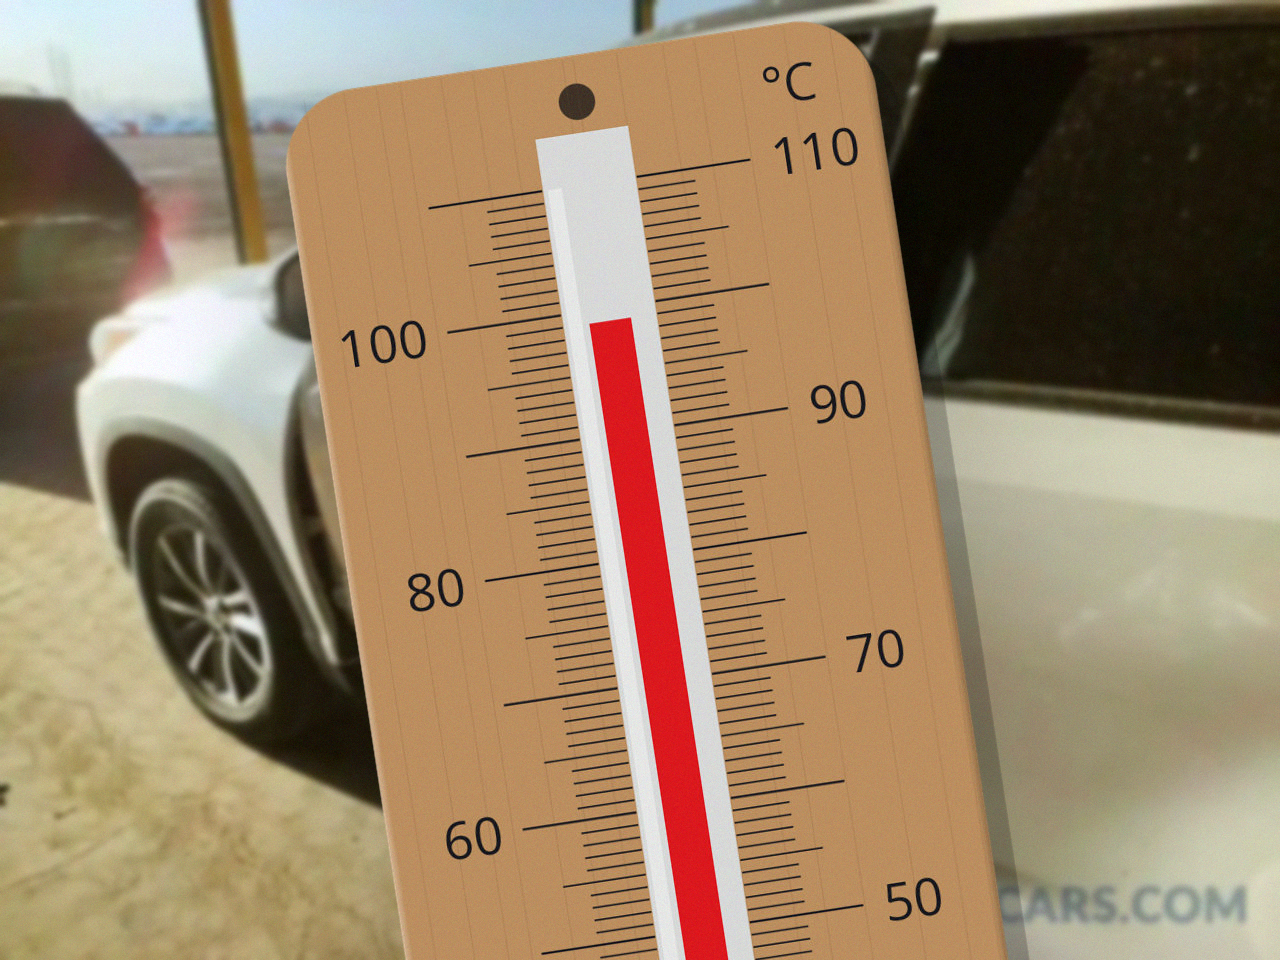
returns value=99 unit=°C
